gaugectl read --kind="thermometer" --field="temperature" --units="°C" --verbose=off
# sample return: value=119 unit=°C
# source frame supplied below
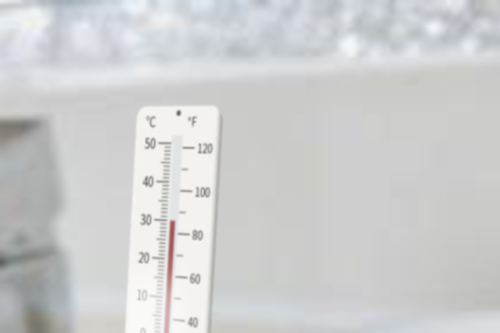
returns value=30 unit=°C
